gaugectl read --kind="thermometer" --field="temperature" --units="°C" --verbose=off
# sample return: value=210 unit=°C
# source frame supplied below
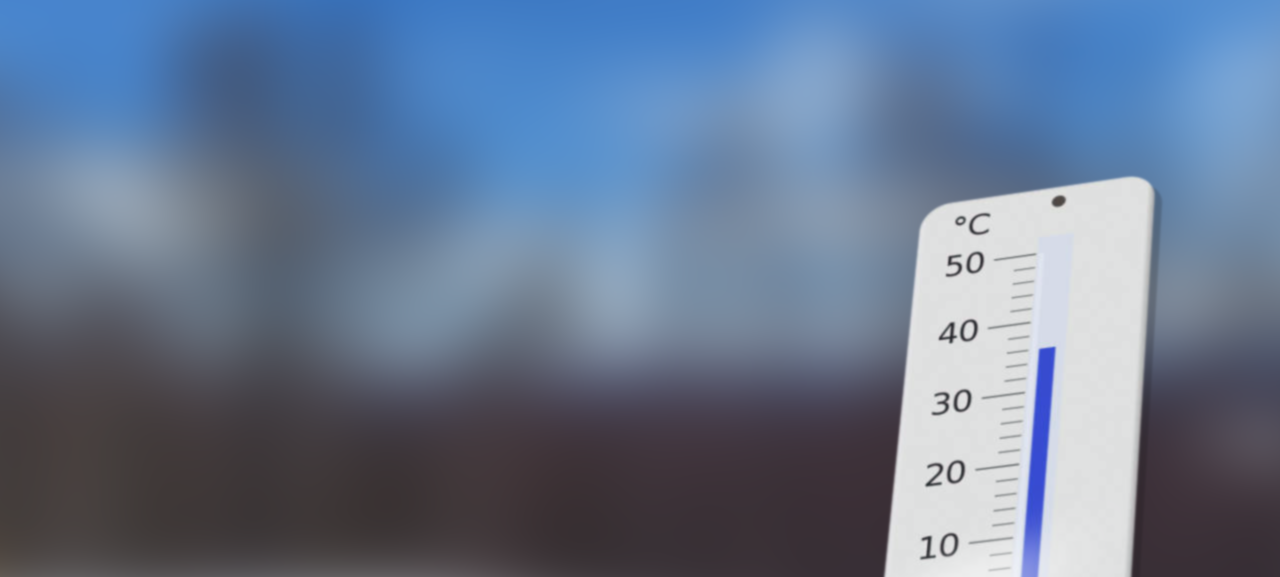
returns value=36 unit=°C
